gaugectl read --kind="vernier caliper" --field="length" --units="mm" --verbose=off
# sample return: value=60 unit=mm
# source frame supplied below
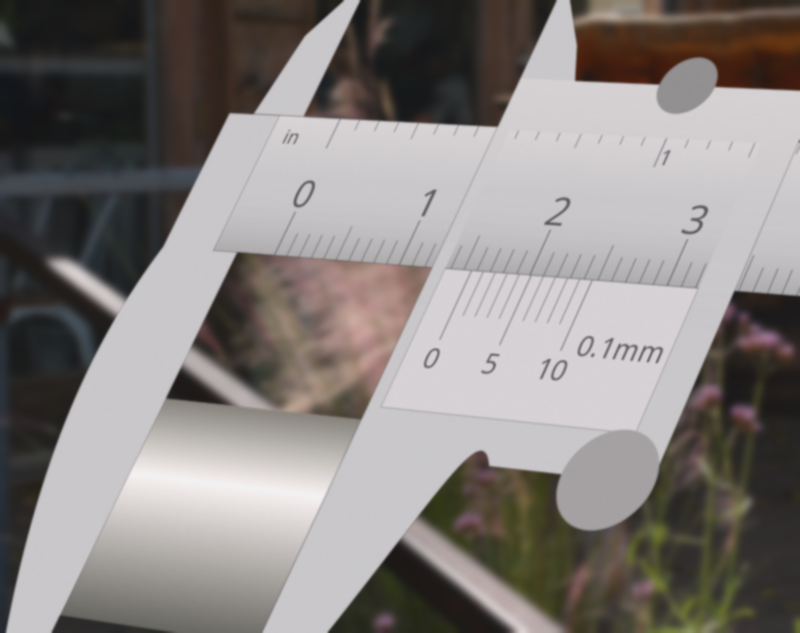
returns value=15.6 unit=mm
